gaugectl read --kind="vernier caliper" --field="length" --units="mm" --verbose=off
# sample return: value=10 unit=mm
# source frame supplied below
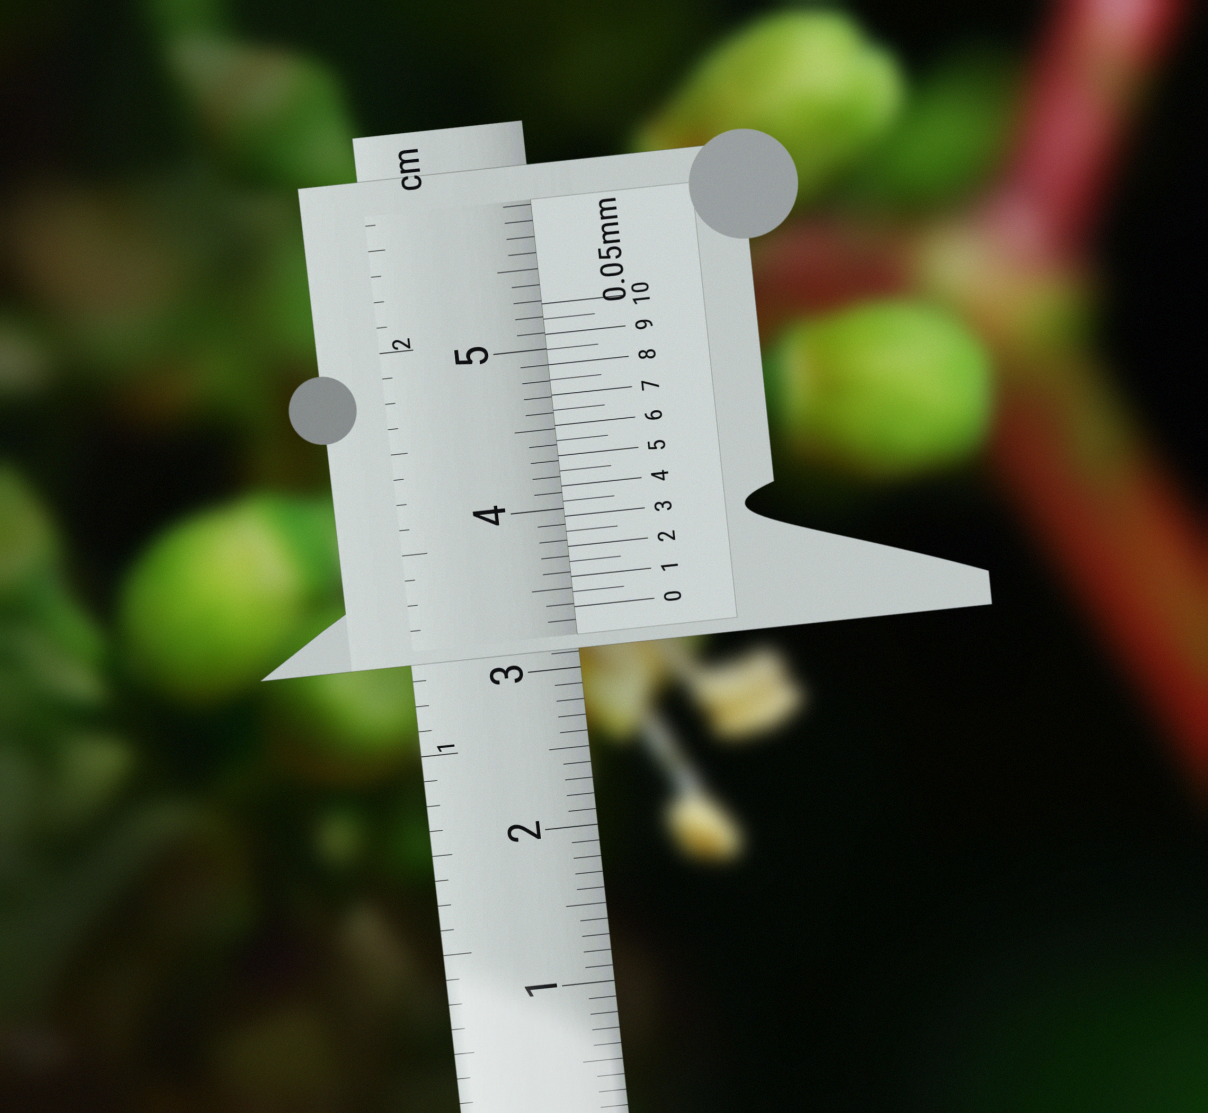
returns value=33.8 unit=mm
